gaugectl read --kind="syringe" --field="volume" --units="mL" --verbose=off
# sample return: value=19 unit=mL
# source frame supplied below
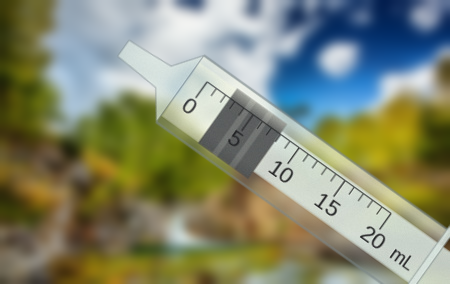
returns value=2.5 unit=mL
